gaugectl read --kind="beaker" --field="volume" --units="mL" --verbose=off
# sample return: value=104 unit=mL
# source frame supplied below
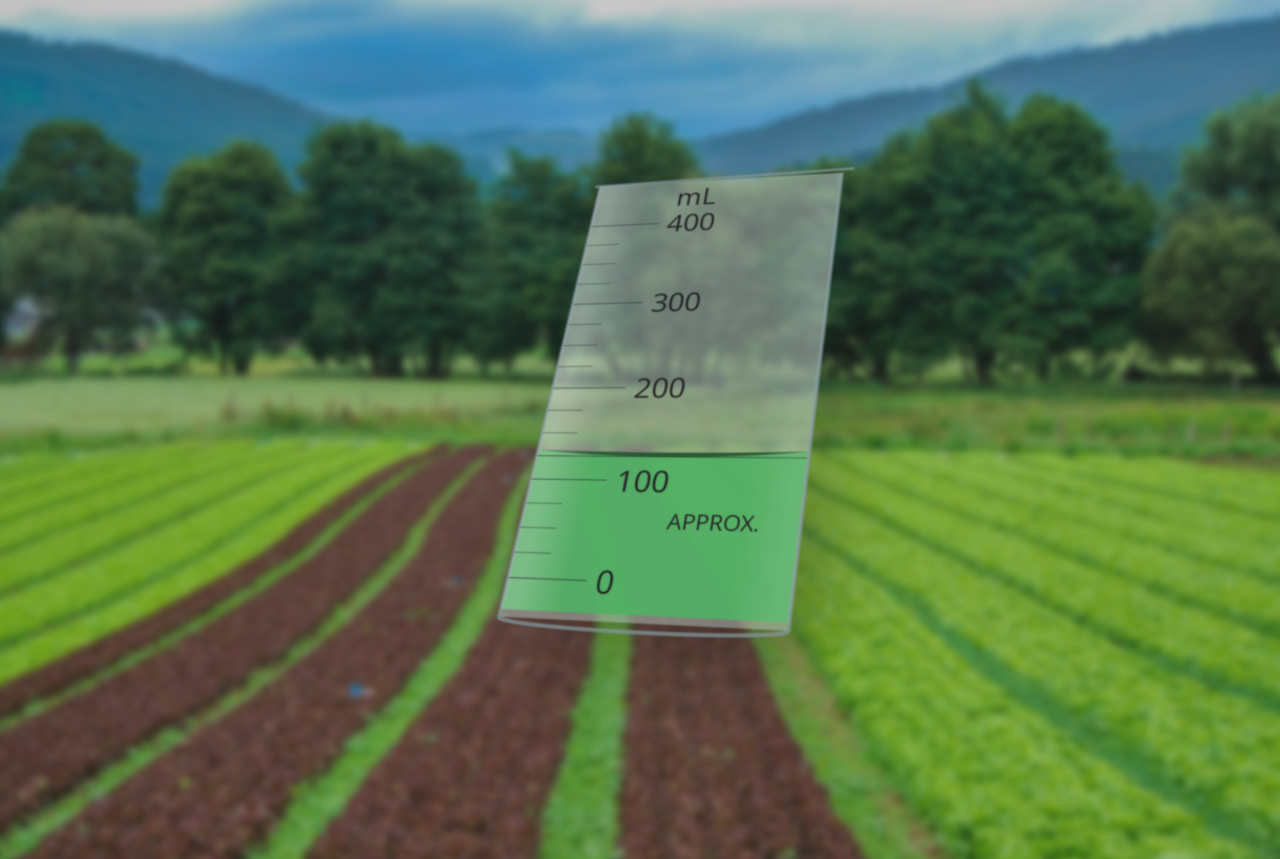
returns value=125 unit=mL
